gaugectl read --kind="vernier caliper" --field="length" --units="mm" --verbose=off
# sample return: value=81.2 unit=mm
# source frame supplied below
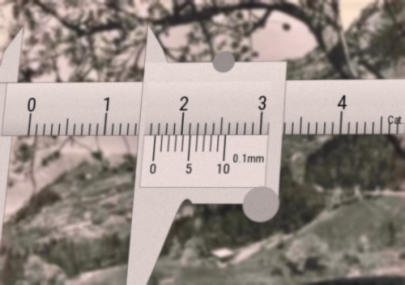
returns value=16.6 unit=mm
